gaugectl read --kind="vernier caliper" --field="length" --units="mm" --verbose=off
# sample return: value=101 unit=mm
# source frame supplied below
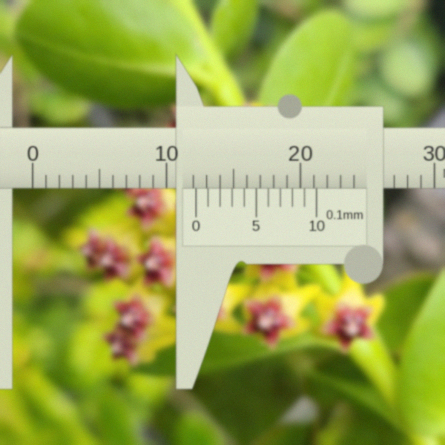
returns value=12.2 unit=mm
